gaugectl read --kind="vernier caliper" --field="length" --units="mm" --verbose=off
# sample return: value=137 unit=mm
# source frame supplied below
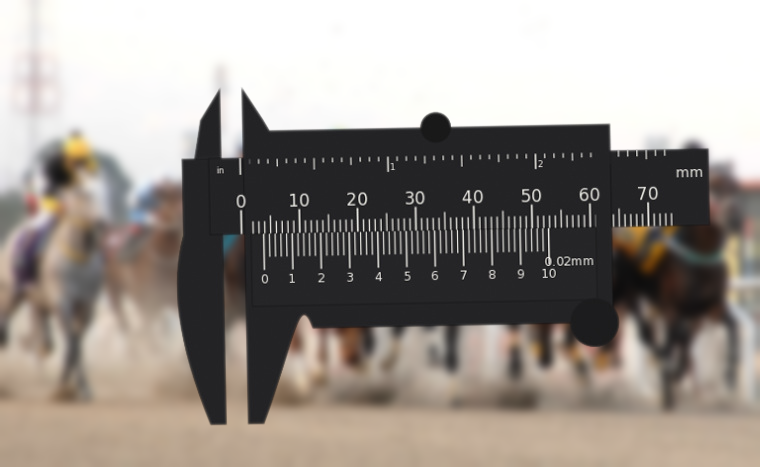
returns value=3.8 unit=mm
